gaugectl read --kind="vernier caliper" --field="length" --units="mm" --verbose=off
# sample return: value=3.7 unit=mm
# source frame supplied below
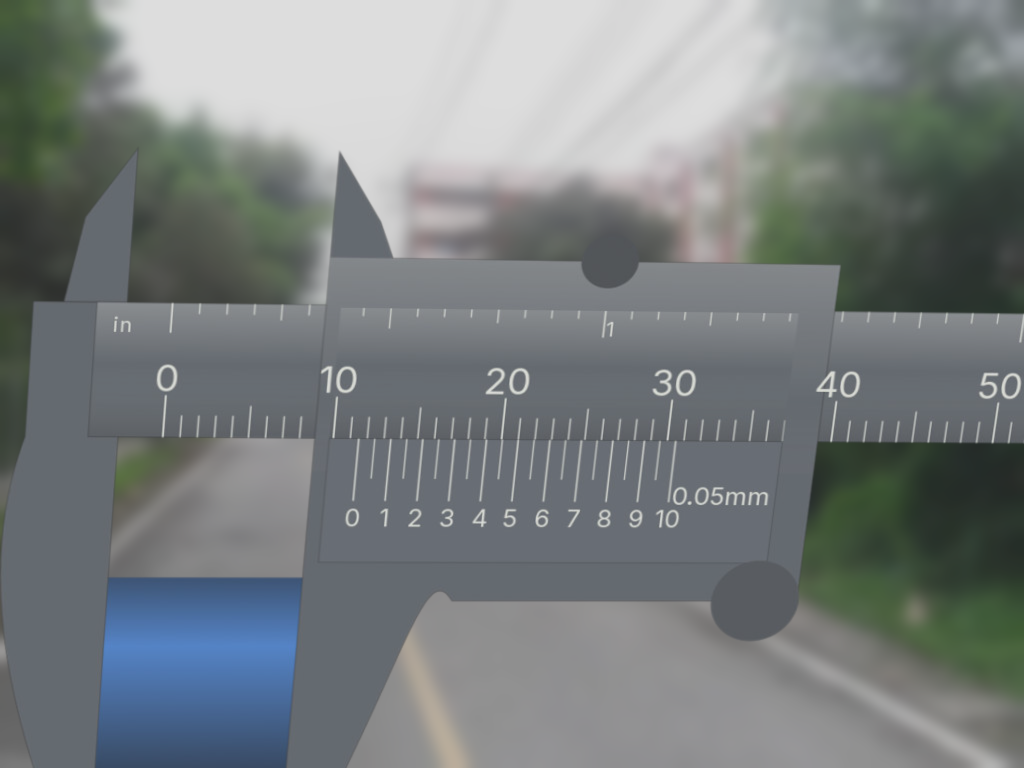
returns value=11.5 unit=mm
